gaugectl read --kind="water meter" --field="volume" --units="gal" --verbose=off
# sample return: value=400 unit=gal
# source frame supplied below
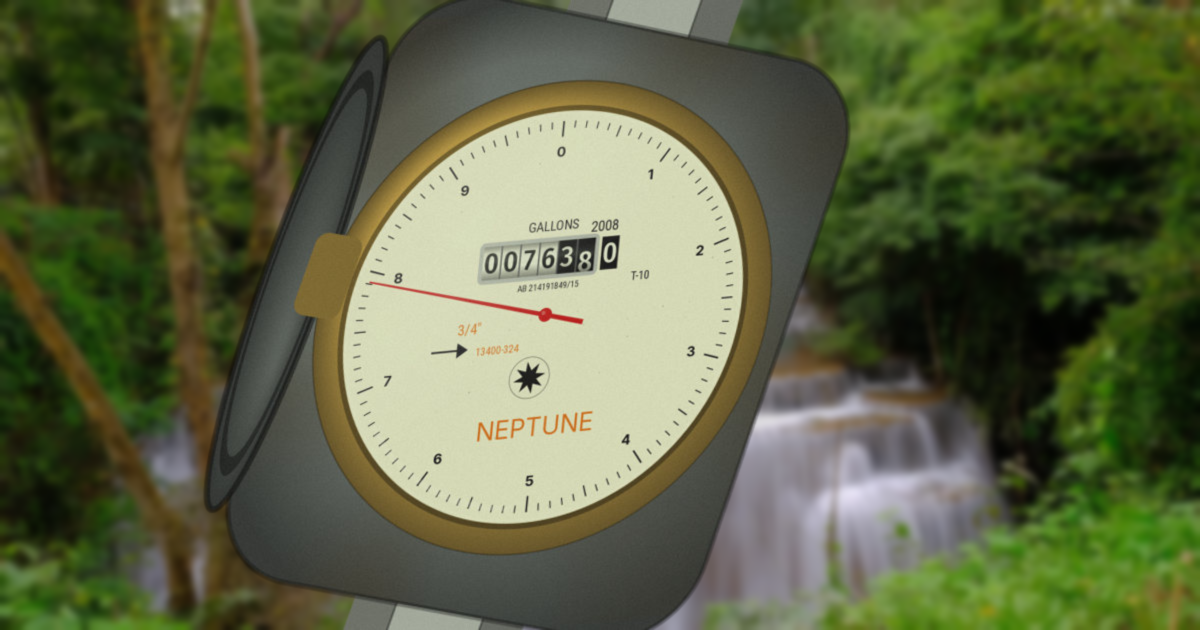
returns value=76377.9 unit=gal
